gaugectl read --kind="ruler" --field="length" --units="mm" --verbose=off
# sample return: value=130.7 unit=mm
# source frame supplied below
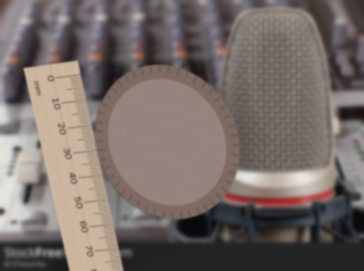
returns value=60 unit=mm
